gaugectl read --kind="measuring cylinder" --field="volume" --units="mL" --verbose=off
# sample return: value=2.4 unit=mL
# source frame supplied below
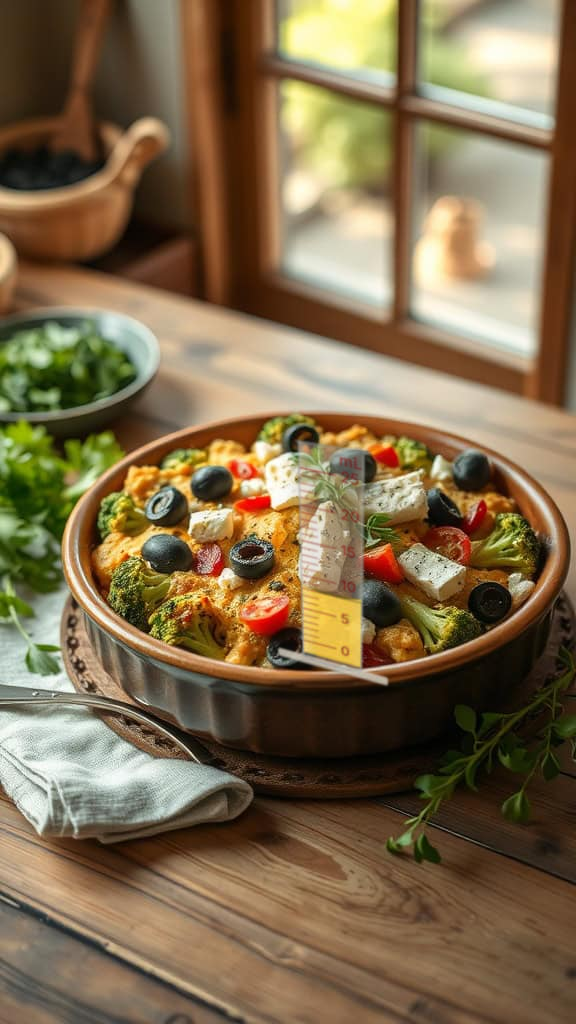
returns value=8 unit=mL
